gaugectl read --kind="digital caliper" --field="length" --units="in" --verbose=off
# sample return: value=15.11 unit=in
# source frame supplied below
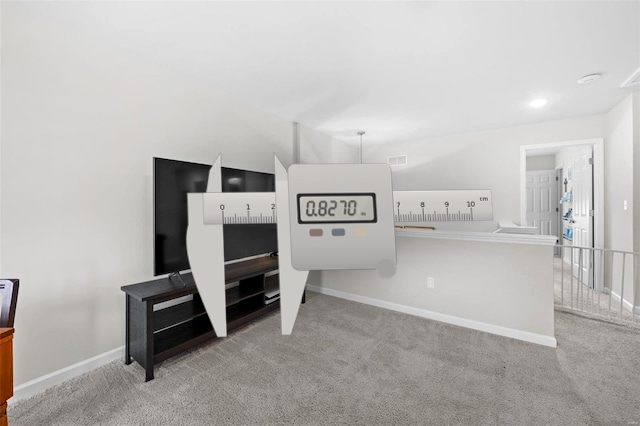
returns value=0.8270 unit=in
